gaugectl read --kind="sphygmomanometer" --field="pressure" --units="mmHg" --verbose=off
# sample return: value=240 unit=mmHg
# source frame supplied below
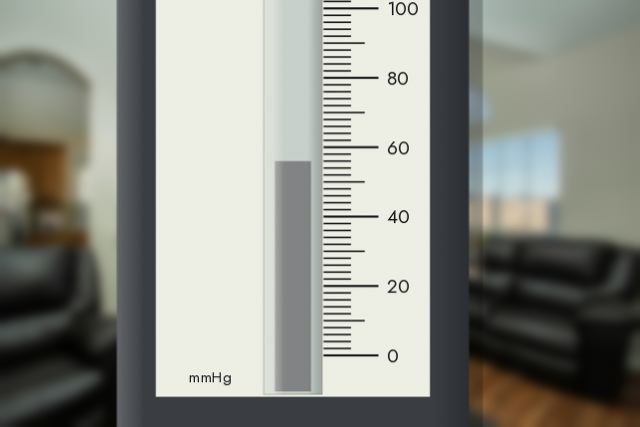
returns value=56 unit=mmHg
